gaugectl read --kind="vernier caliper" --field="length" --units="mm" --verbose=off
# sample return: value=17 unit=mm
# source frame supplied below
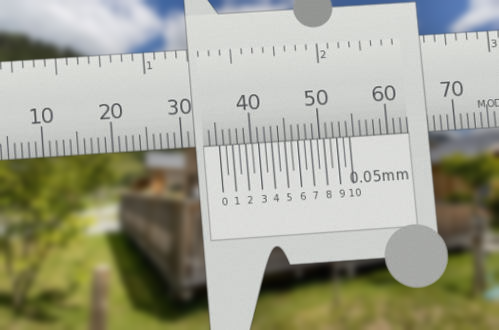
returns value=35.4 unit=mm
